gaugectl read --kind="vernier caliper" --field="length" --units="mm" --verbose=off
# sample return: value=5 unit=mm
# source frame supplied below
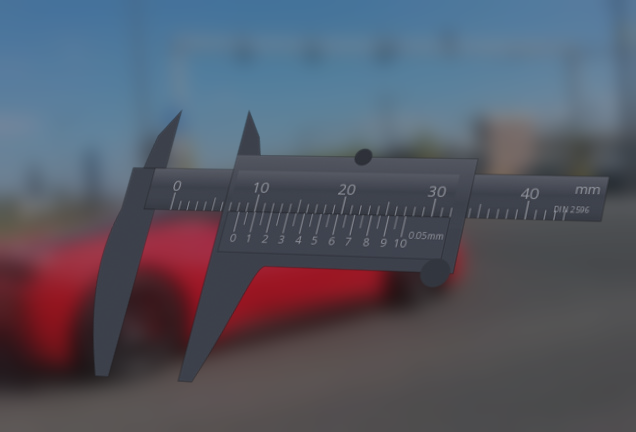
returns value=8.2 unit=mm
